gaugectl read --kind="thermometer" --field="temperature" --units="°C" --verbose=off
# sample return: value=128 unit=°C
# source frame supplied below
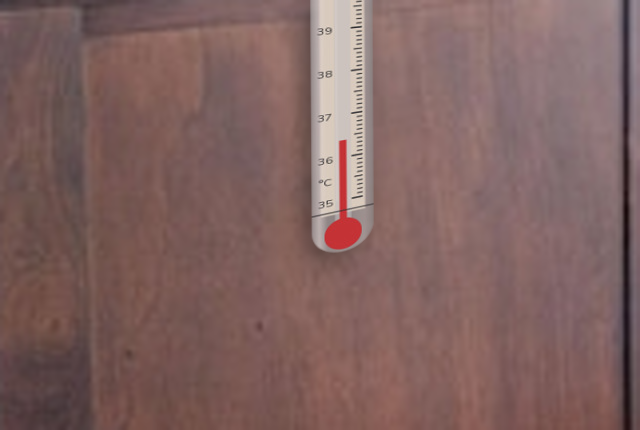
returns value=36.4 unit=°C
